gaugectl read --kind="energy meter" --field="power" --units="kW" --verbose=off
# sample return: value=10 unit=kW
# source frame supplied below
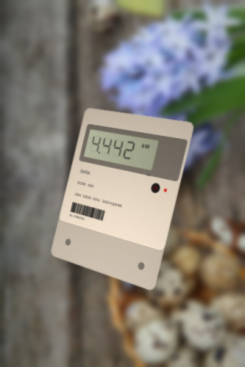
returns value=4.442 unit=kW
